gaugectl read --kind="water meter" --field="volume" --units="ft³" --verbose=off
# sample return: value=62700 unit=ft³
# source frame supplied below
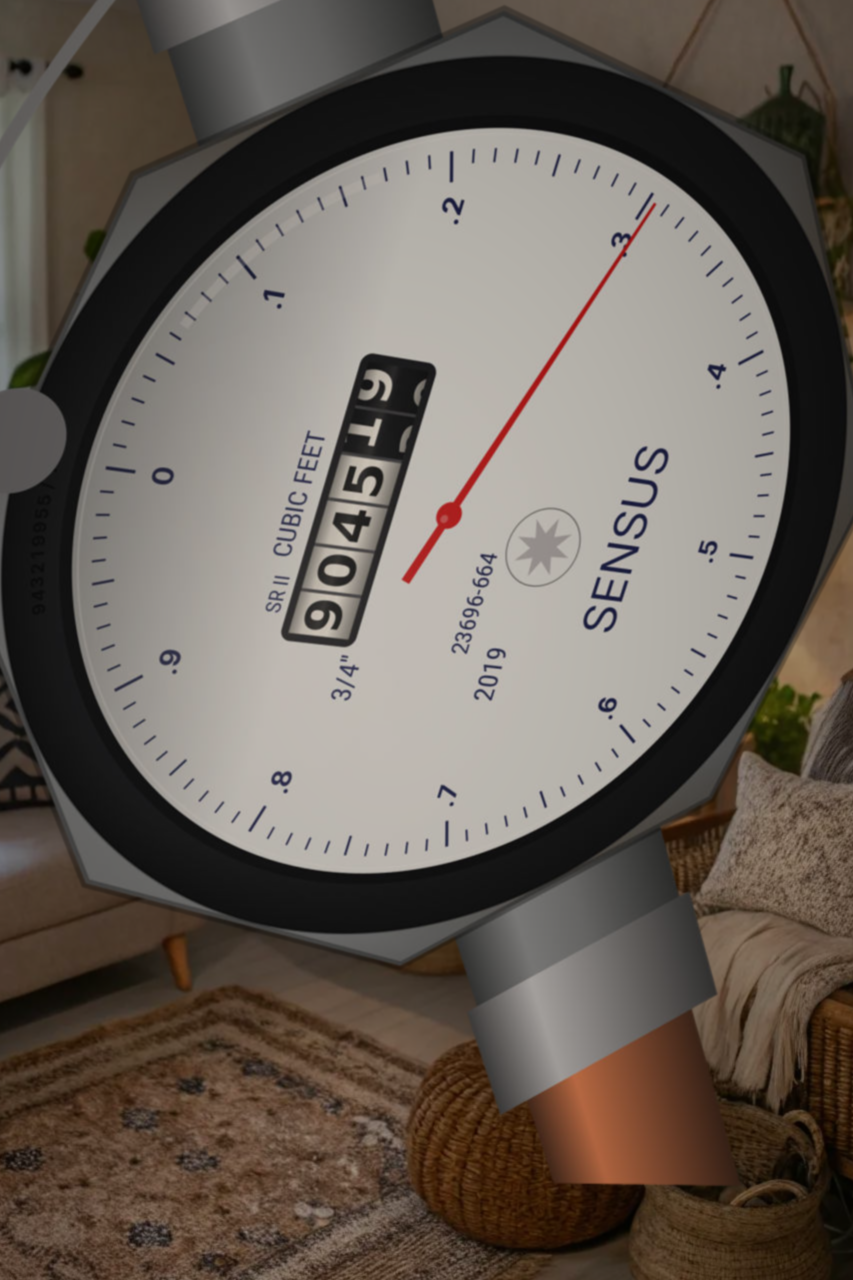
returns value=904519.30 unit=ft³
